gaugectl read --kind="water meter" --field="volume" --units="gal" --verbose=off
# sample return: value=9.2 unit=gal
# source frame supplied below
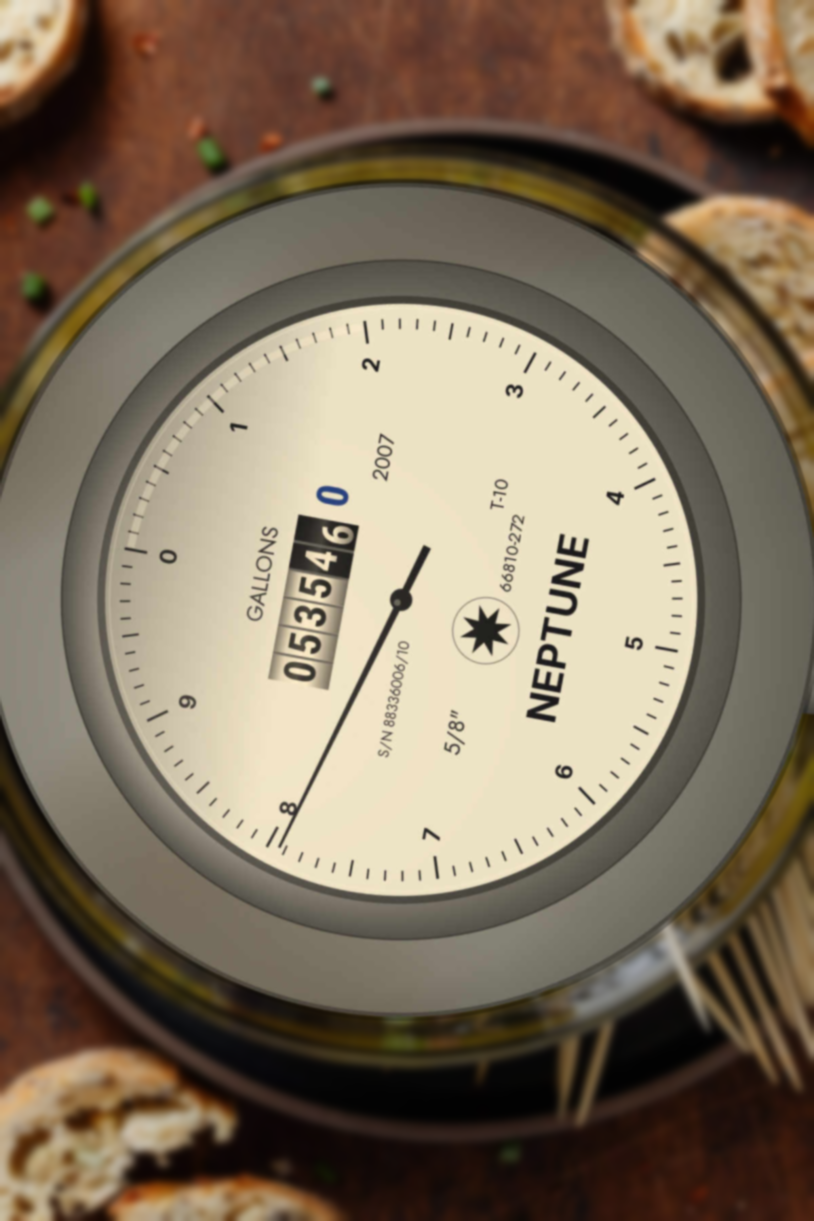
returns value=535457.9 unit=gal
